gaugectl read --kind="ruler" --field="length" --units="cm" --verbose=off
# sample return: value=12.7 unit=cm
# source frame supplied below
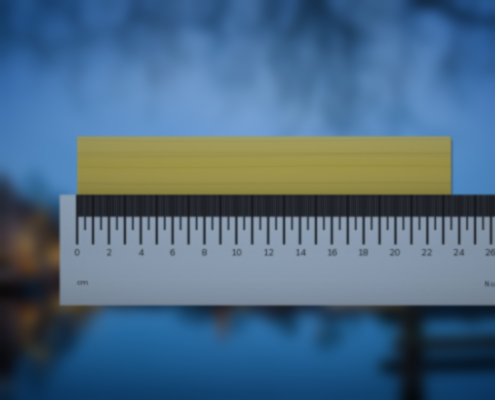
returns value=23.5 unit=cm
